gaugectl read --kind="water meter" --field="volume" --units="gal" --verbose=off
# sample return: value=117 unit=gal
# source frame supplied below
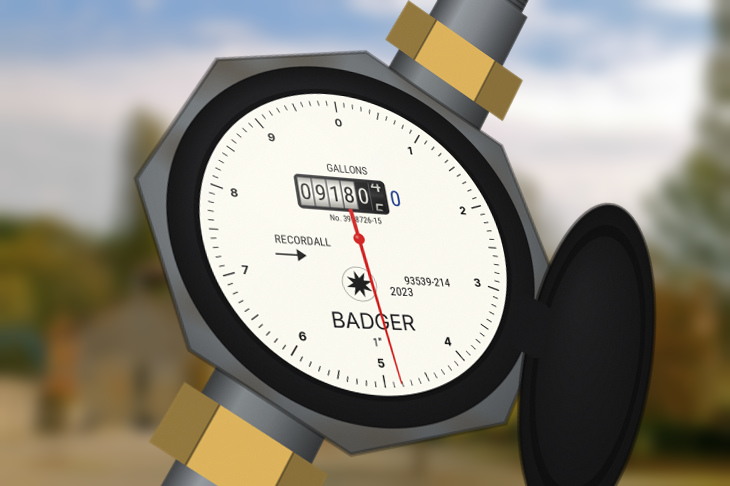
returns value=918044.8 unit=gal
